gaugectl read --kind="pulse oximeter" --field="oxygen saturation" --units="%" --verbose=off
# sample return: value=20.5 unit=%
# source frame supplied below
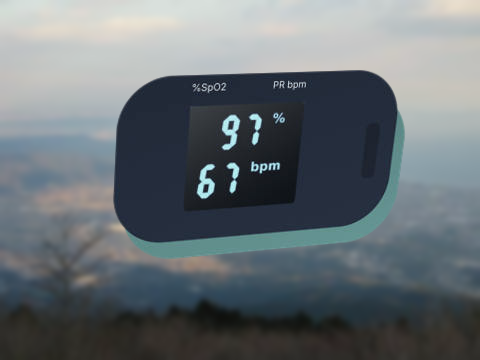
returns value=97 unit=%
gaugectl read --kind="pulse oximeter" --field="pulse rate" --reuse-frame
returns value=67 unit=bpm
